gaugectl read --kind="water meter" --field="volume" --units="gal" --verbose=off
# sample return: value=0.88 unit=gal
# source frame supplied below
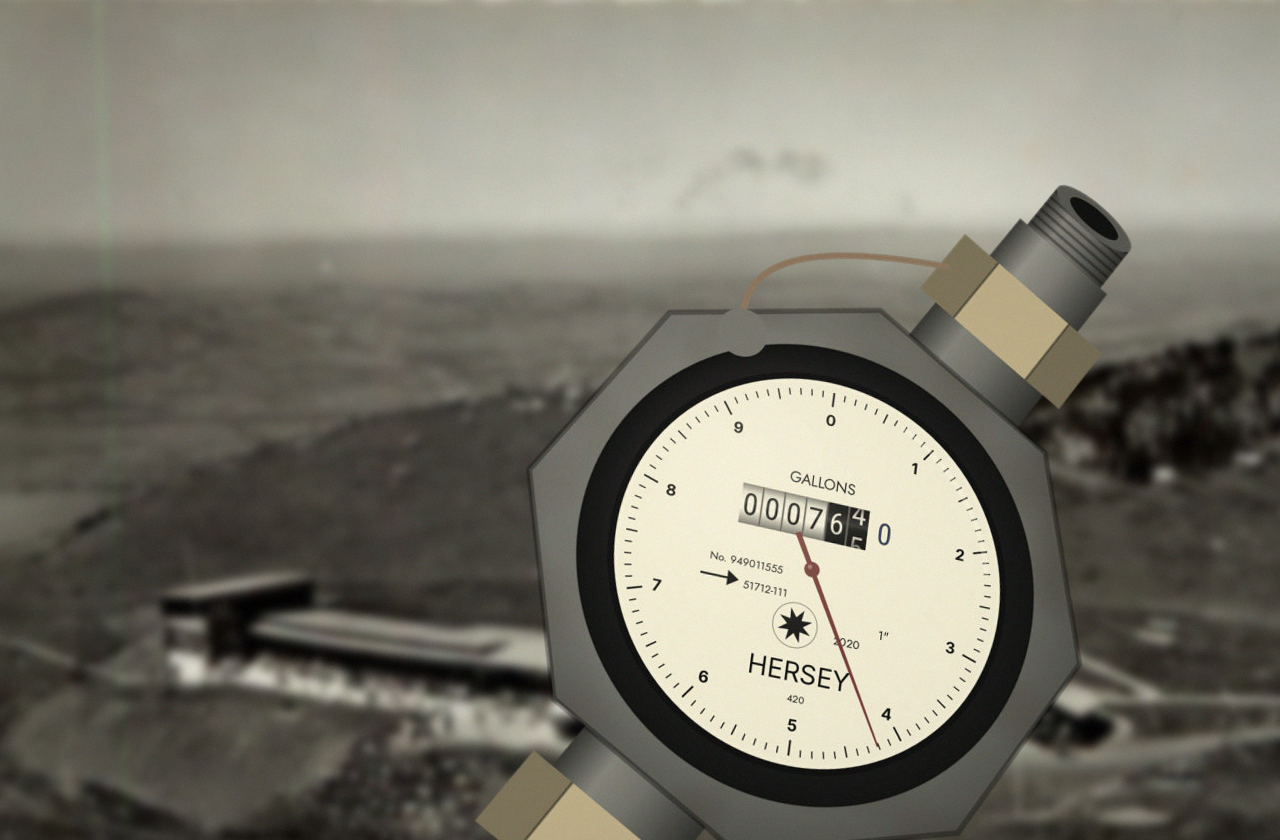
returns value=7644.2 unit=gal
